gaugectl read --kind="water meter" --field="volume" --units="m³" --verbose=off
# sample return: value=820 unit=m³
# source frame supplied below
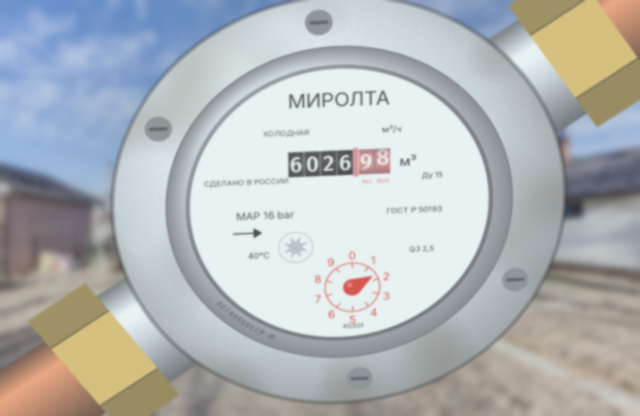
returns value=6026.981 unit=m³
